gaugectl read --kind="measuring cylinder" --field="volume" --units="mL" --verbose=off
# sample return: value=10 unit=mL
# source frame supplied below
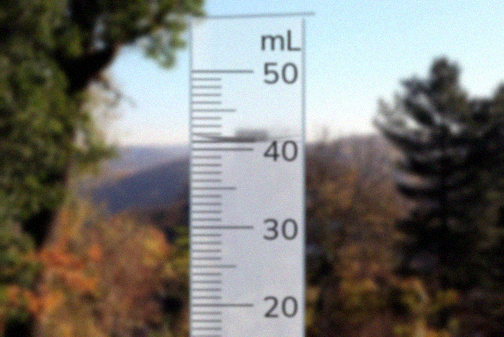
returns value=41 unit=mL
